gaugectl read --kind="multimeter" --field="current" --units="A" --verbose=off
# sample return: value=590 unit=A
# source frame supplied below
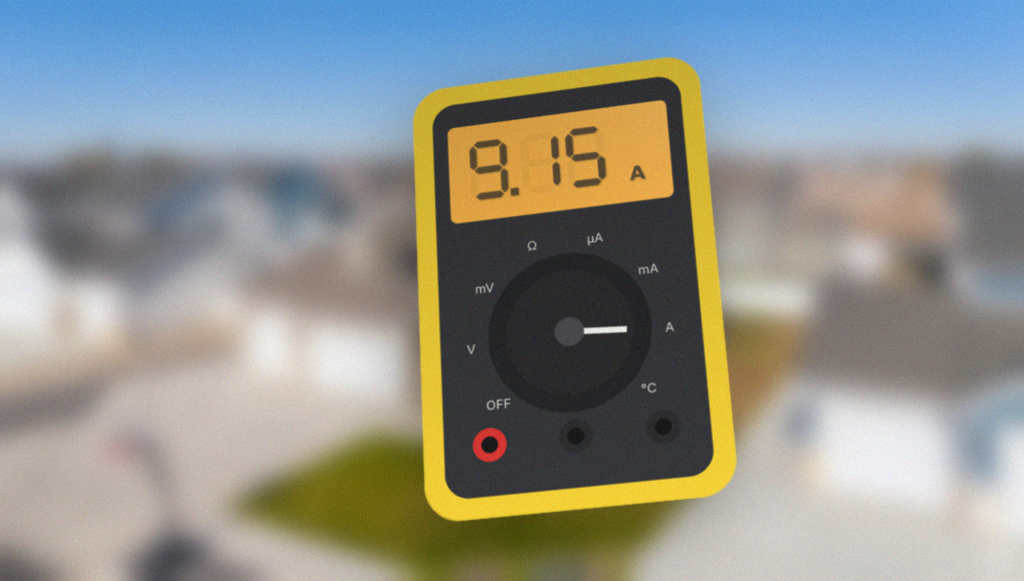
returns value=9.15 unit=A
